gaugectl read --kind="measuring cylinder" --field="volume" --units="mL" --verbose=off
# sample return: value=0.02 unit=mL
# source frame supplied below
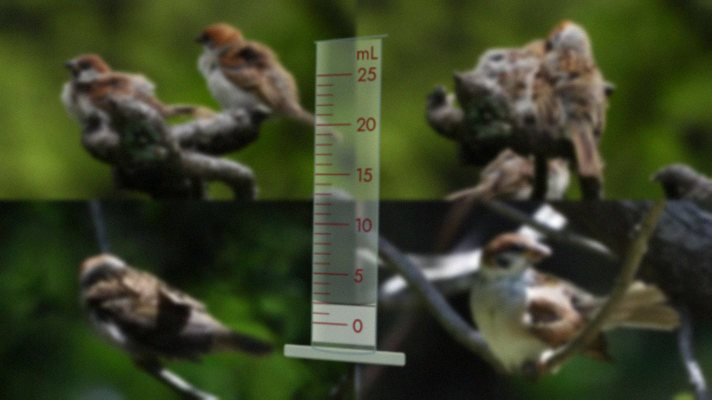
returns value=2 unit=mL
